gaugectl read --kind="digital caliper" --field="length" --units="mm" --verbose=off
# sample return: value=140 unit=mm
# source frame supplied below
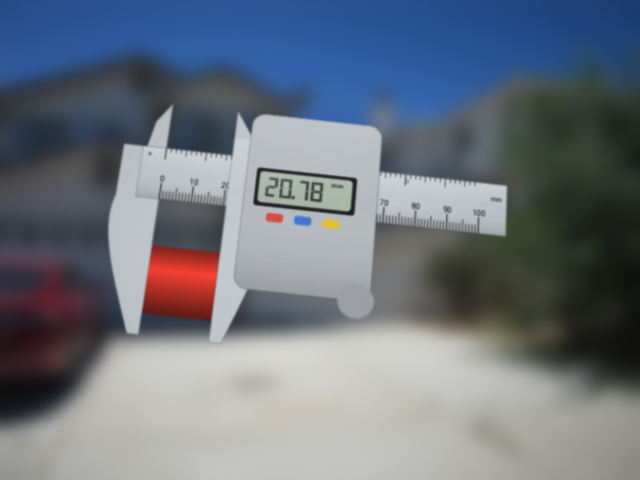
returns value=20.78 unit=mm
